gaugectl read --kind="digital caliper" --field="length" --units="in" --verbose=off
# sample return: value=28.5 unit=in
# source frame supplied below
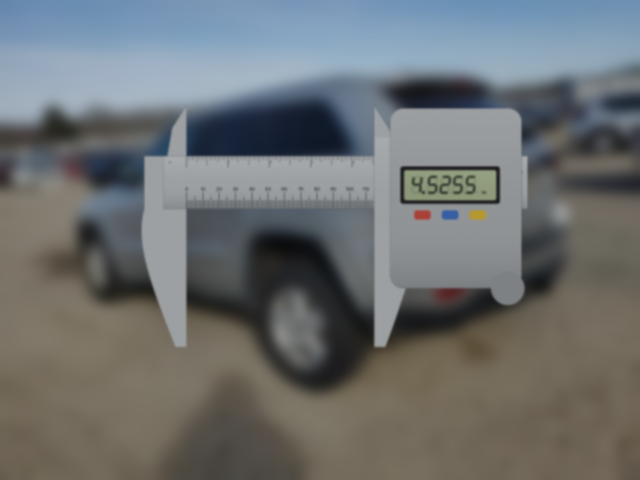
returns value=4.5255 unit=in
